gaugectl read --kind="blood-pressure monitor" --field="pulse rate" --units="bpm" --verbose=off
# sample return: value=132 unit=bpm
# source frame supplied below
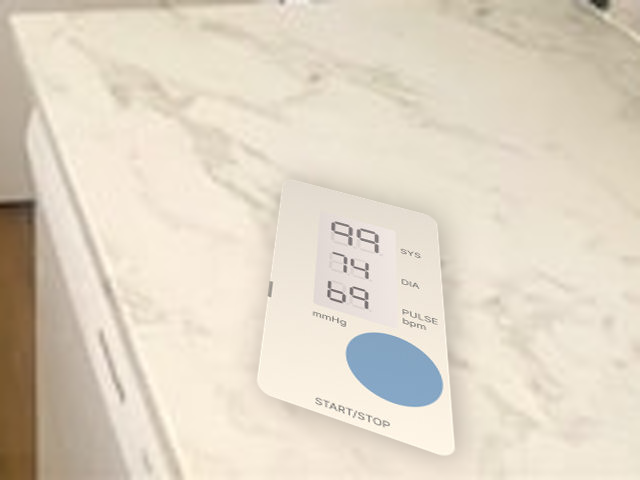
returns value=69 unit=bpm
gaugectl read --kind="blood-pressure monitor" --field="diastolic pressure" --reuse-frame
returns value=74 unit=mmHg
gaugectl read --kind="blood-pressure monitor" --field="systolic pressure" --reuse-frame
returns value=99 unit=mmHg
